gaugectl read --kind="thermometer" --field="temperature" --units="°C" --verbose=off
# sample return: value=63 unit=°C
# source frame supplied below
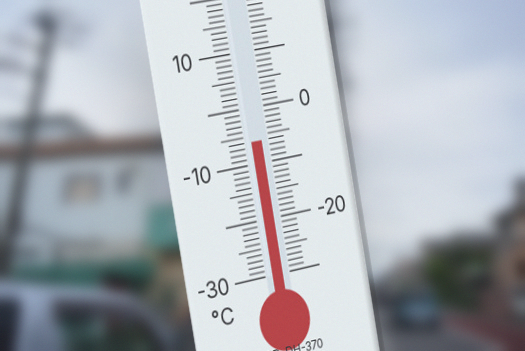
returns value=-6 unit=°C
